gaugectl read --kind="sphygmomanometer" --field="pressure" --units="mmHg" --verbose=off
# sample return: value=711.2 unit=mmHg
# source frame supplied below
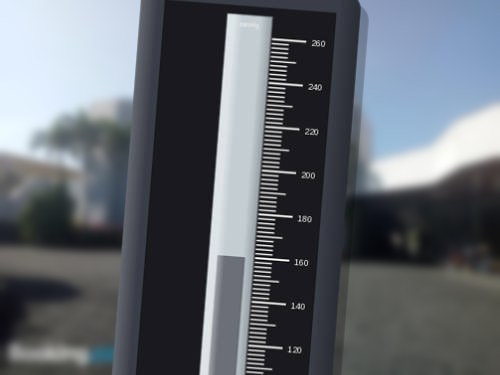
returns value=160 unit=mmHg
